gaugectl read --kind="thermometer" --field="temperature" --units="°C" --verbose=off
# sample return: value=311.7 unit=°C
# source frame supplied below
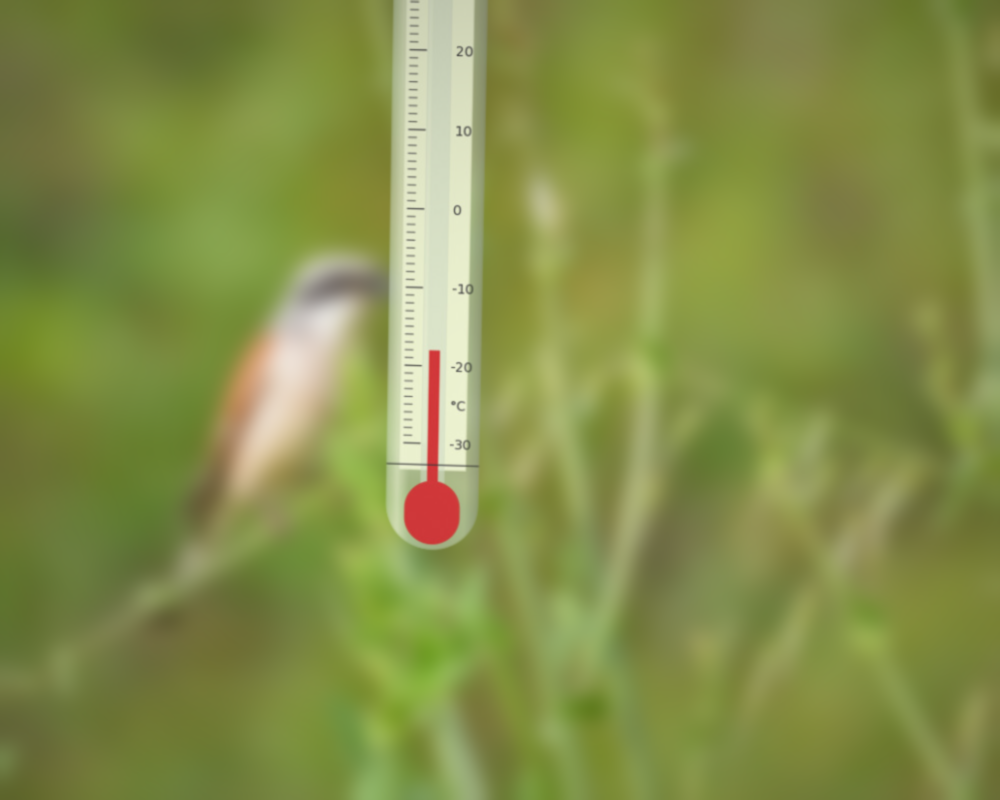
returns value=-18 unit=°C
